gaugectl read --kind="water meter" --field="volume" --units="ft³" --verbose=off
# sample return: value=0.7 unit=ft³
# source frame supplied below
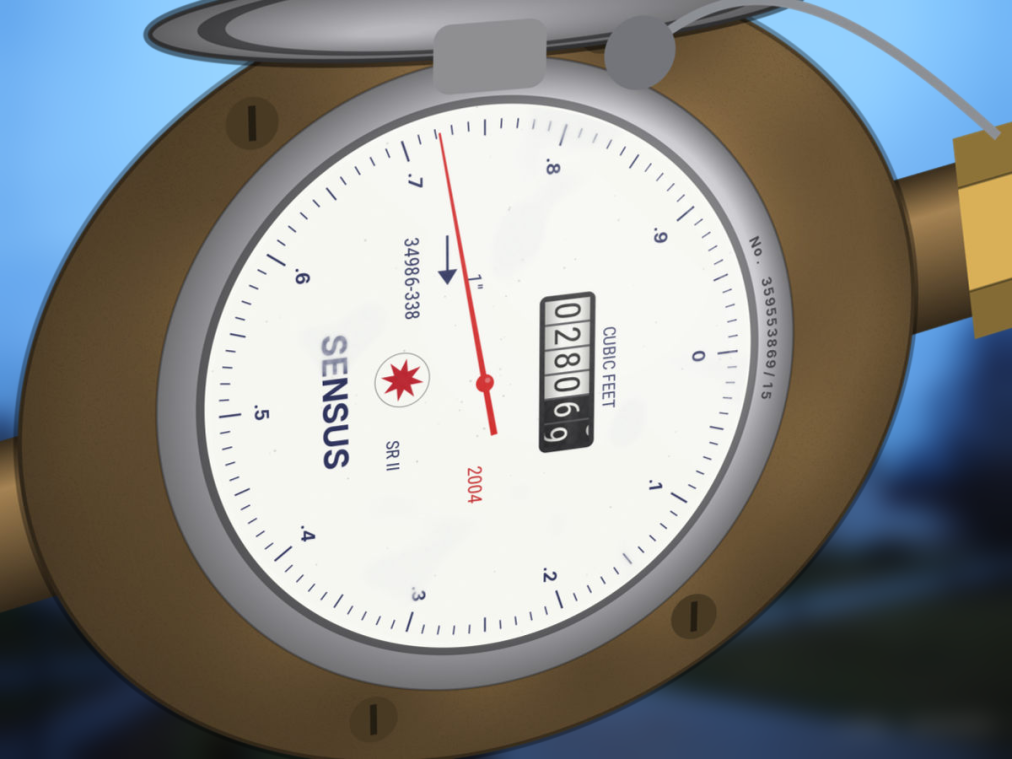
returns value=28068.72 unit=ft³
